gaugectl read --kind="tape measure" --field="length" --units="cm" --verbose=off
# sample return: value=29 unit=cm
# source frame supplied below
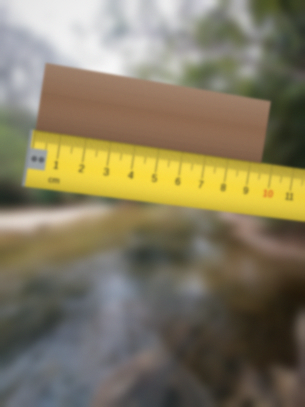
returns value=9.5 unit=cm
